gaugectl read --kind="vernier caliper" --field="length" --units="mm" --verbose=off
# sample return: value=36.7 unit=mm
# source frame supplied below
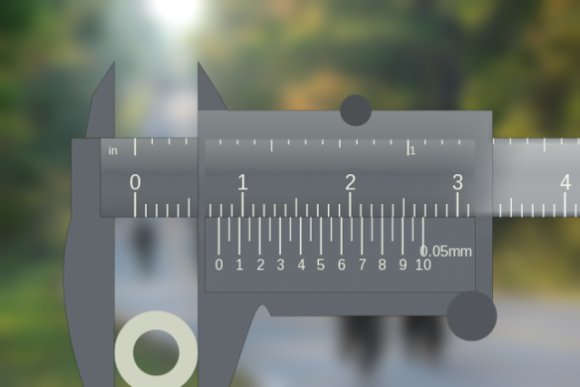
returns value=7.8 unit=mm
